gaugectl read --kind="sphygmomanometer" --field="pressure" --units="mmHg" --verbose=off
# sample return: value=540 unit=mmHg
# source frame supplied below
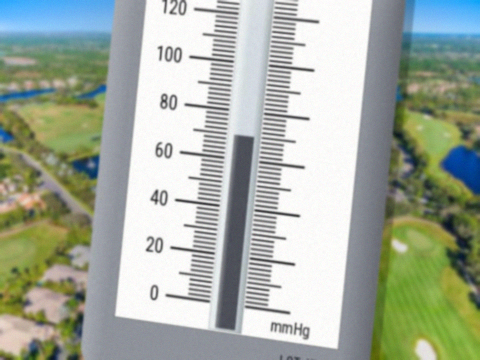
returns value=70 unit=mmHg
